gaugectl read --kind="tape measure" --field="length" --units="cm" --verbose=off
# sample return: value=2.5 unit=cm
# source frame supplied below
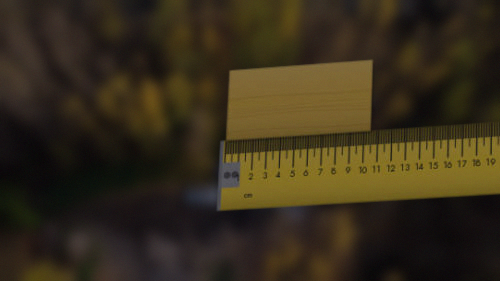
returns value=10.5 unit=cm
